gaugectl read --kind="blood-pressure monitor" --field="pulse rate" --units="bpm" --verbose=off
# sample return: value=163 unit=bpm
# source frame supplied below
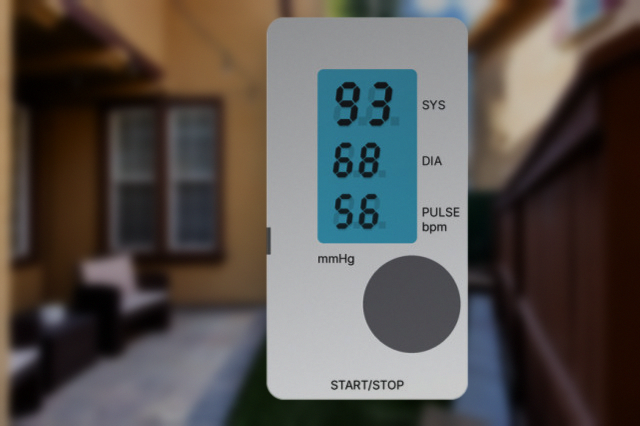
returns value=56 unit=bpm
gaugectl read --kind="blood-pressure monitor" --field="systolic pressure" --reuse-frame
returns value=93 unit=mmHg
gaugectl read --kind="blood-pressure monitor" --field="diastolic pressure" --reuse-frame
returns value=68 unit=mmHg
